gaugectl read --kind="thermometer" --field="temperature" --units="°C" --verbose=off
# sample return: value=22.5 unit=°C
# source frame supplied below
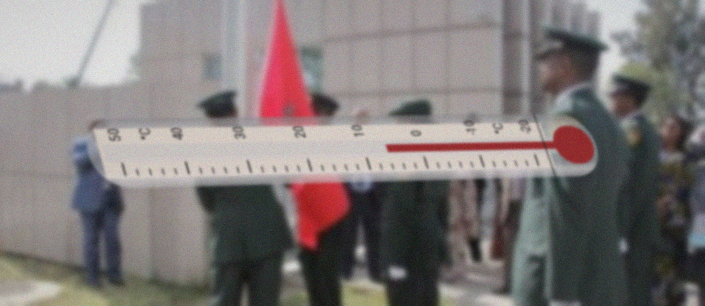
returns value=6 unit=°C
